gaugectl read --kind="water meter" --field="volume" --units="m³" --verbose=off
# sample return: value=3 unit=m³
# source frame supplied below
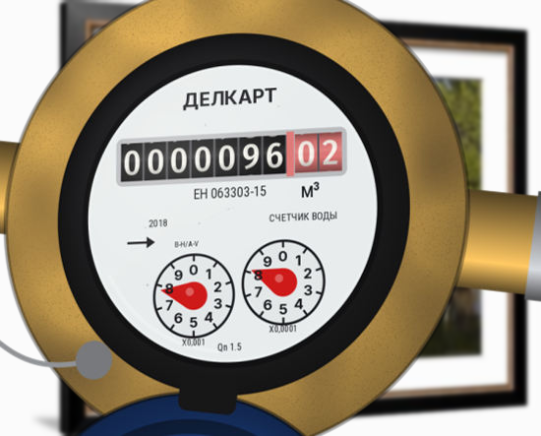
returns value=96.0278 unit=m³
